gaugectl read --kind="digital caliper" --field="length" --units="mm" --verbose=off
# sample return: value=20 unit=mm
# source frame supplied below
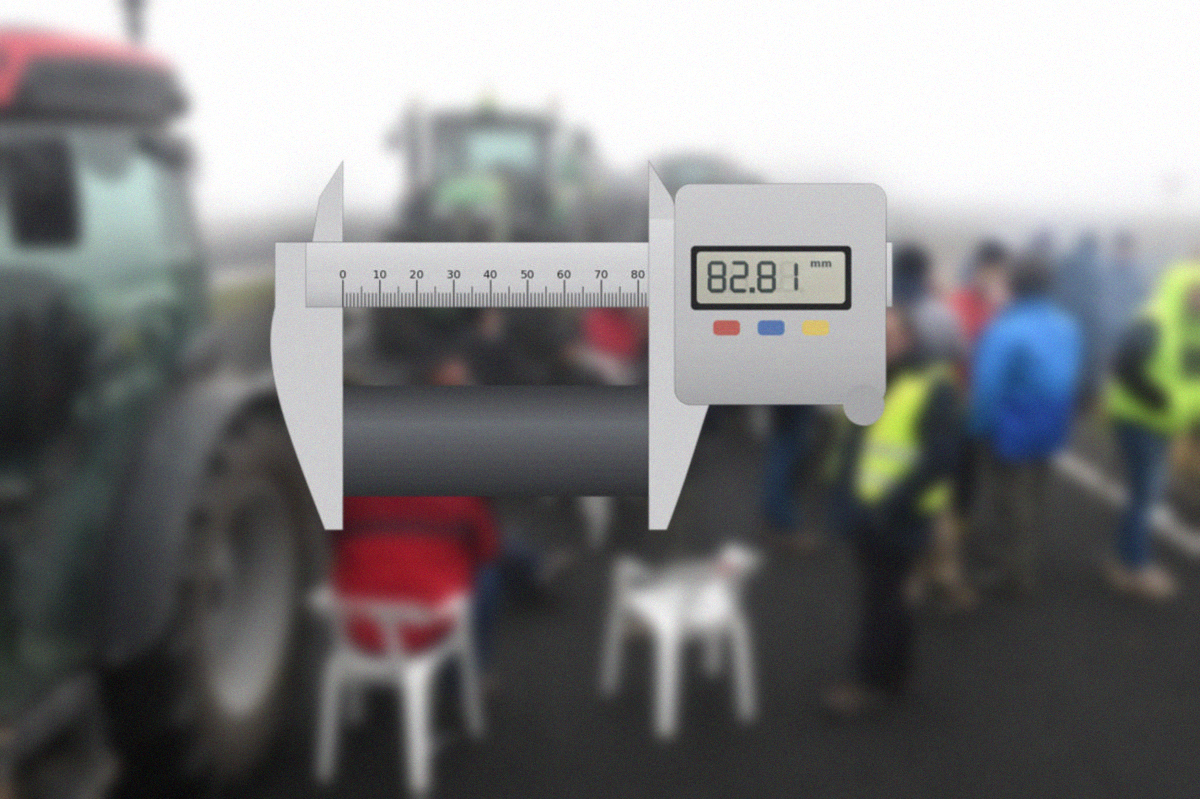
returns value=82.81 unit=mm
